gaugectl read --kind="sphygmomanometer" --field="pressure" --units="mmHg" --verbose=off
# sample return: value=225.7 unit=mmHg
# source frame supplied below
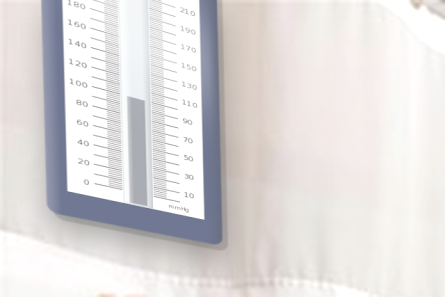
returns value=100 unit=mmHg
